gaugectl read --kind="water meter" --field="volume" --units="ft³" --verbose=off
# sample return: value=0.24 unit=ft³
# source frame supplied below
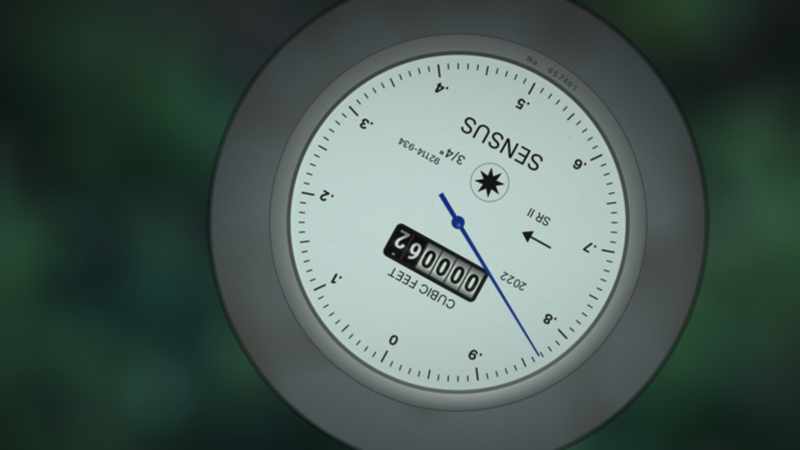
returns value=61.83 unit=ft³
